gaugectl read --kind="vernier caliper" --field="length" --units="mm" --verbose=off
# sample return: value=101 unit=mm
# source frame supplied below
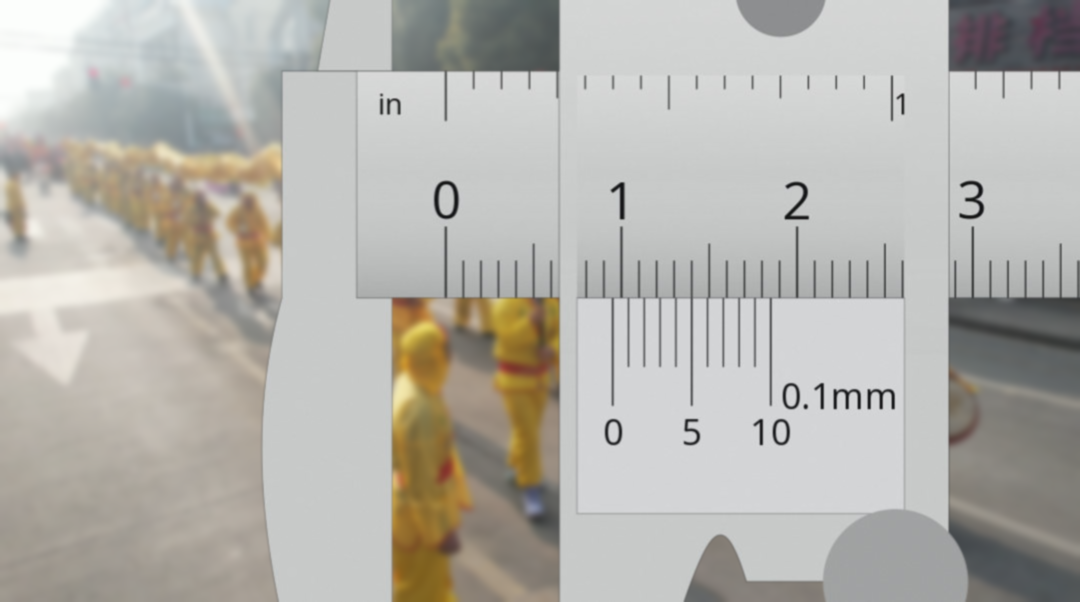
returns value=9.5 unit=mm
